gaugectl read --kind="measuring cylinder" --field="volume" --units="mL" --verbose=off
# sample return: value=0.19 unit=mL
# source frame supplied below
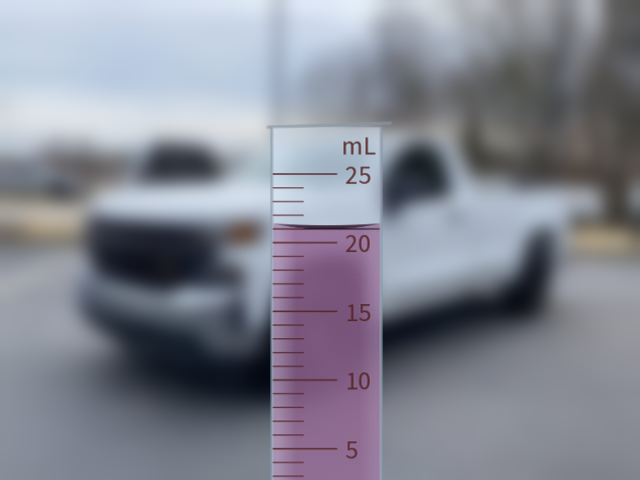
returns value=21 unit=mL
